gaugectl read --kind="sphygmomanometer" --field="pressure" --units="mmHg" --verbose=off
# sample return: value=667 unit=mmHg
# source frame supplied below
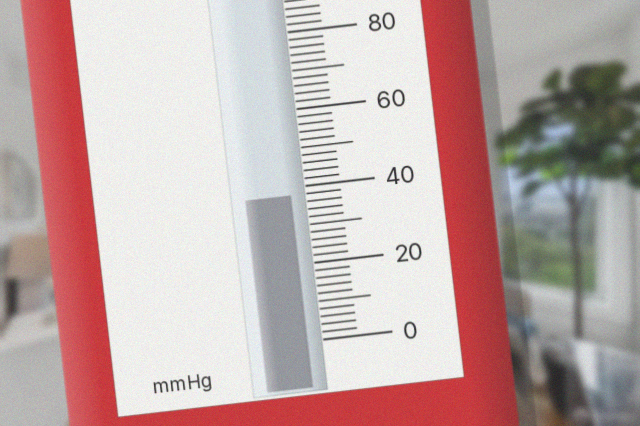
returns value=38 unit=mmHg
